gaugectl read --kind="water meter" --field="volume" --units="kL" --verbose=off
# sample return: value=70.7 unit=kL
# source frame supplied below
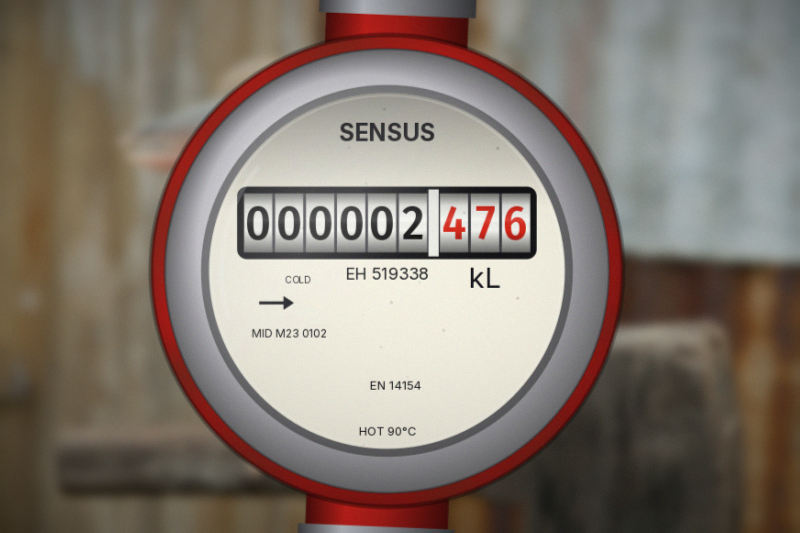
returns value=2.476 unit=kL
